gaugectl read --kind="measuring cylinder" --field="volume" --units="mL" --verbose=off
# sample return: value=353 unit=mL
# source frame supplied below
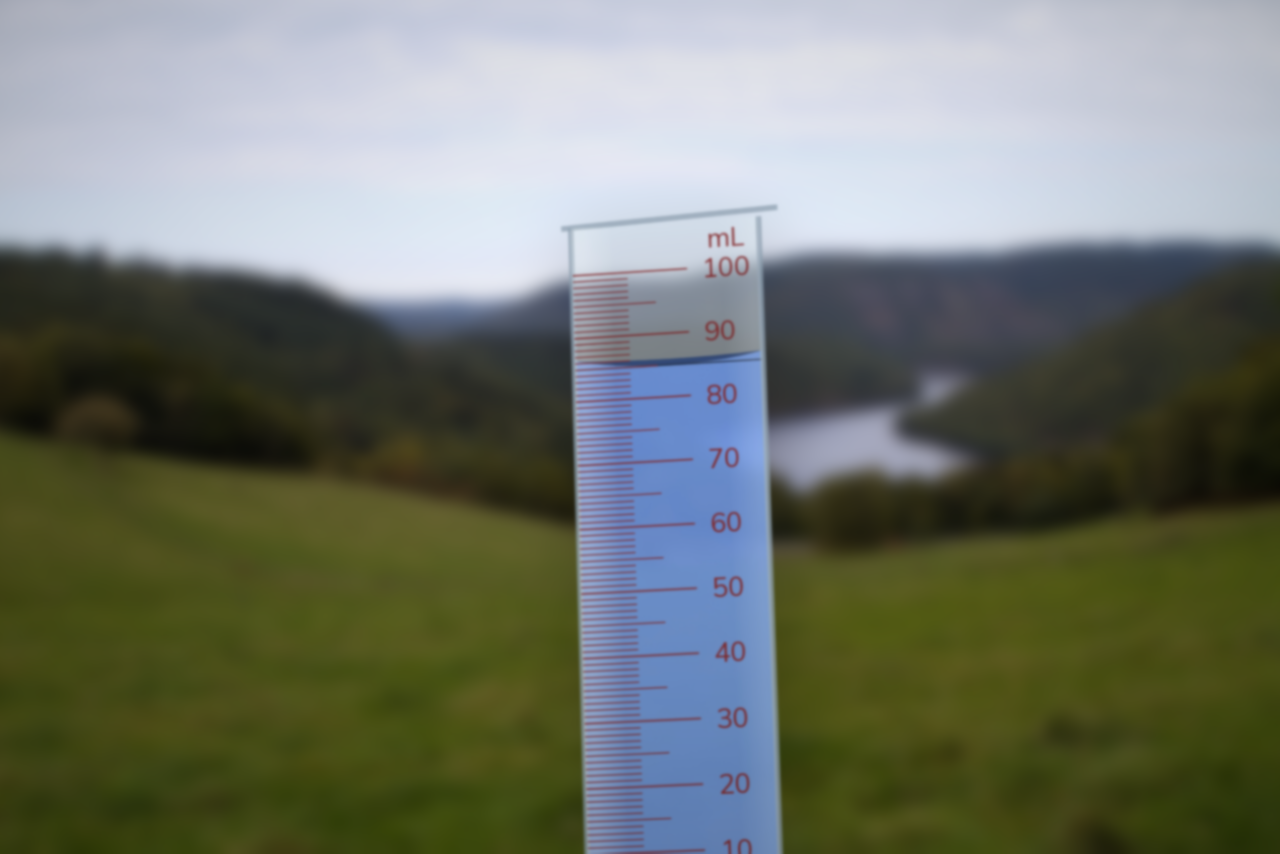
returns value=85 unit=mL
